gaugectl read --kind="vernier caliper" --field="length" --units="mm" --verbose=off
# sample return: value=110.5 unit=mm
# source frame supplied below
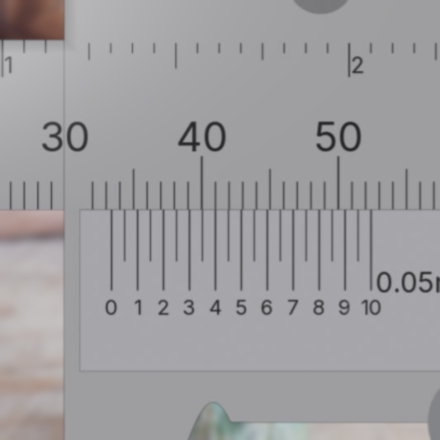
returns value=33.4 unit=mm
